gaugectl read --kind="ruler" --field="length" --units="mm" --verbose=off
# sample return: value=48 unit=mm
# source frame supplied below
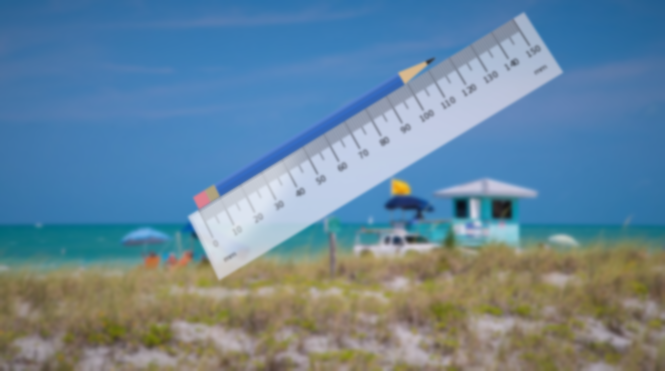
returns value=115 unit=mm
